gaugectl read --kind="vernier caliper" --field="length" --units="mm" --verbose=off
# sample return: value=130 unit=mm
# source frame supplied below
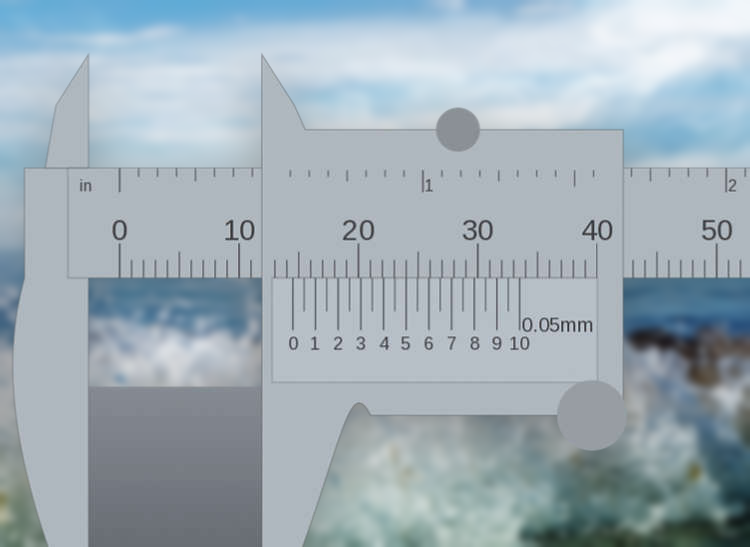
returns value=14.5 unit=mm
